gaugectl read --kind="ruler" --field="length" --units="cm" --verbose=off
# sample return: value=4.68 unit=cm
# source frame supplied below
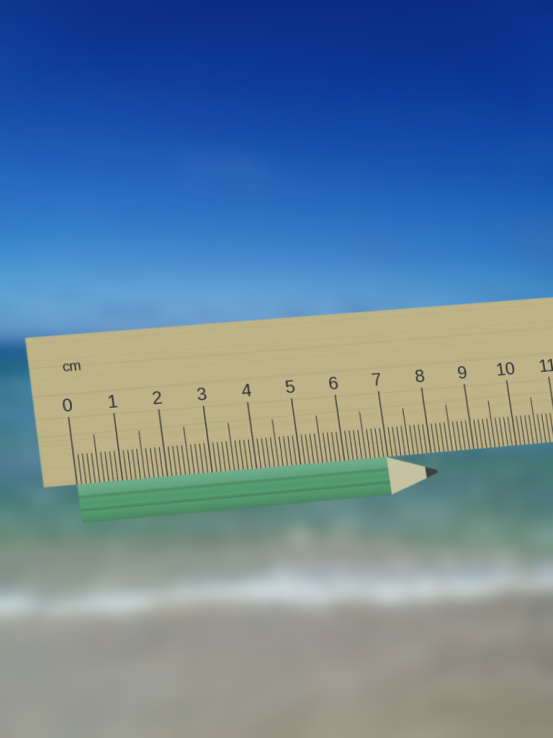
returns value=8.1 unit=cm
